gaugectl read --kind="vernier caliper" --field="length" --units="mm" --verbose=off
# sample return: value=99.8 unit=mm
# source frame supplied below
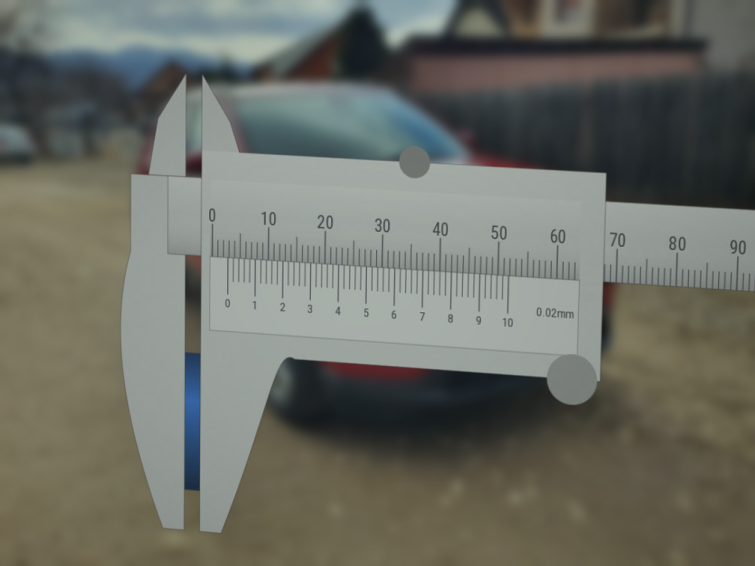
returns value=2.8 unit=mm
